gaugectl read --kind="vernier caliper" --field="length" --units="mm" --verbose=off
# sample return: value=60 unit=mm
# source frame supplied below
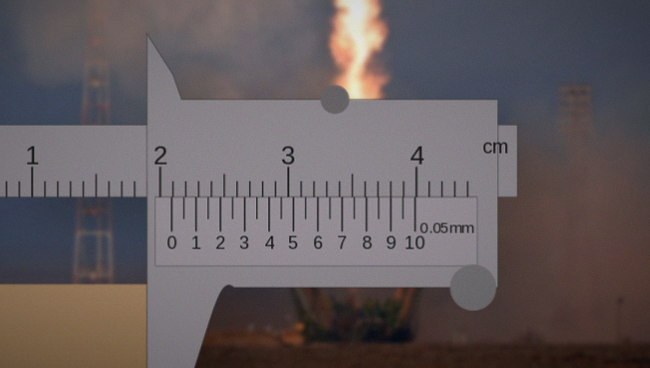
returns value=20.9 unit=mm
